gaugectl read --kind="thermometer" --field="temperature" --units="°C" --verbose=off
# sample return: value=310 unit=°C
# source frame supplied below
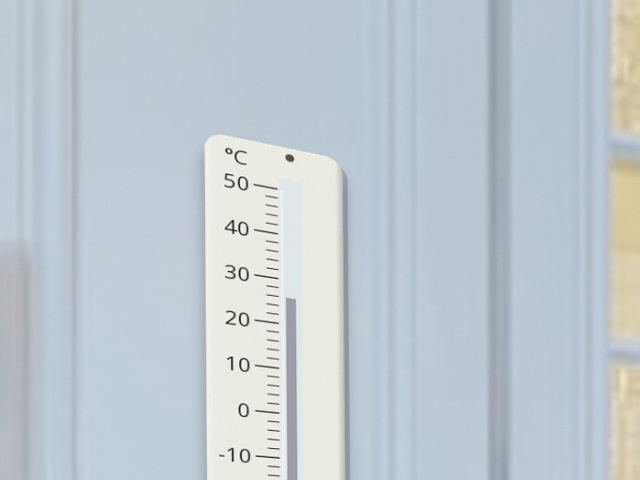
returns value=26 unit=°C
